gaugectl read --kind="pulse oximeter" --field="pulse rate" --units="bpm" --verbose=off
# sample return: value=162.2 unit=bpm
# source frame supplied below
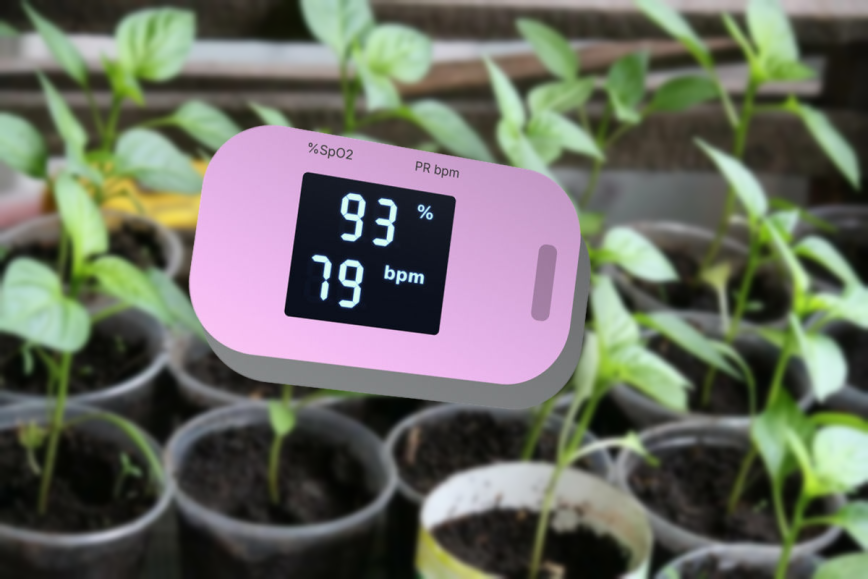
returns value=79 unit=bpm
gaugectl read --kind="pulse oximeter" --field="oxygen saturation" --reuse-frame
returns value=93 unit=%
